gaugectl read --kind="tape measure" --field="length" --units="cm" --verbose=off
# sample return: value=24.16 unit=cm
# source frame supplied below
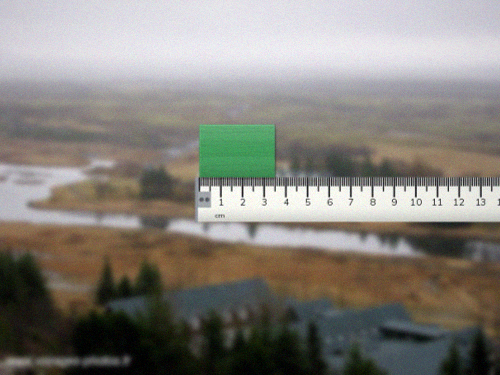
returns value=3.5 unit=cm
